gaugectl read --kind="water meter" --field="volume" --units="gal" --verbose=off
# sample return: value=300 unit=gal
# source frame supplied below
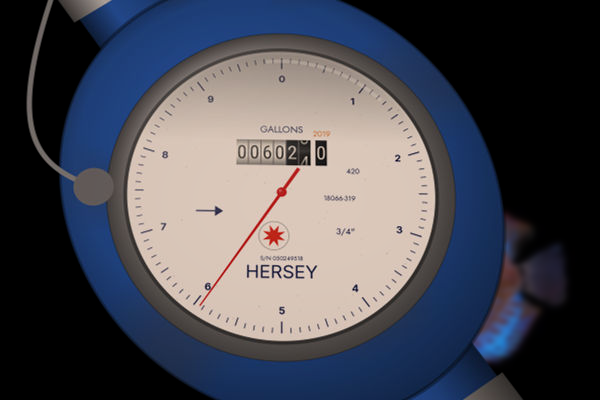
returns value=60235.9 unit=gal
